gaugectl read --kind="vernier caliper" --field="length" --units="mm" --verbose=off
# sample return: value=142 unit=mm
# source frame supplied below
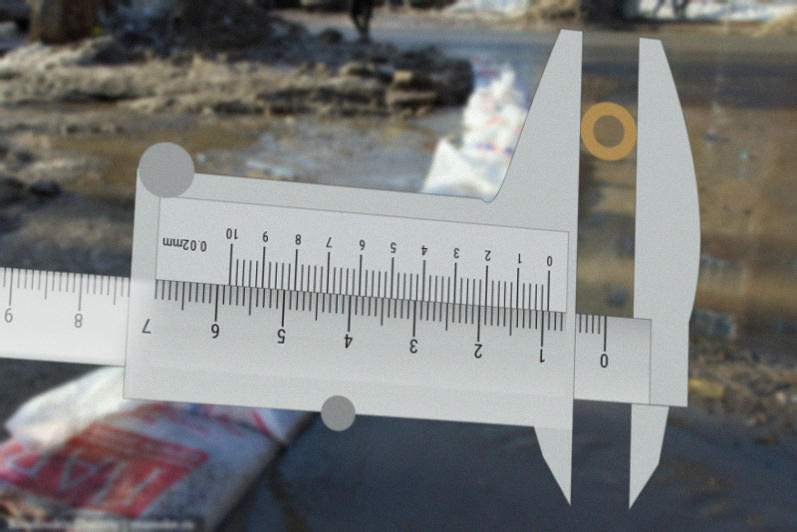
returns value=9.2 unit=mm
